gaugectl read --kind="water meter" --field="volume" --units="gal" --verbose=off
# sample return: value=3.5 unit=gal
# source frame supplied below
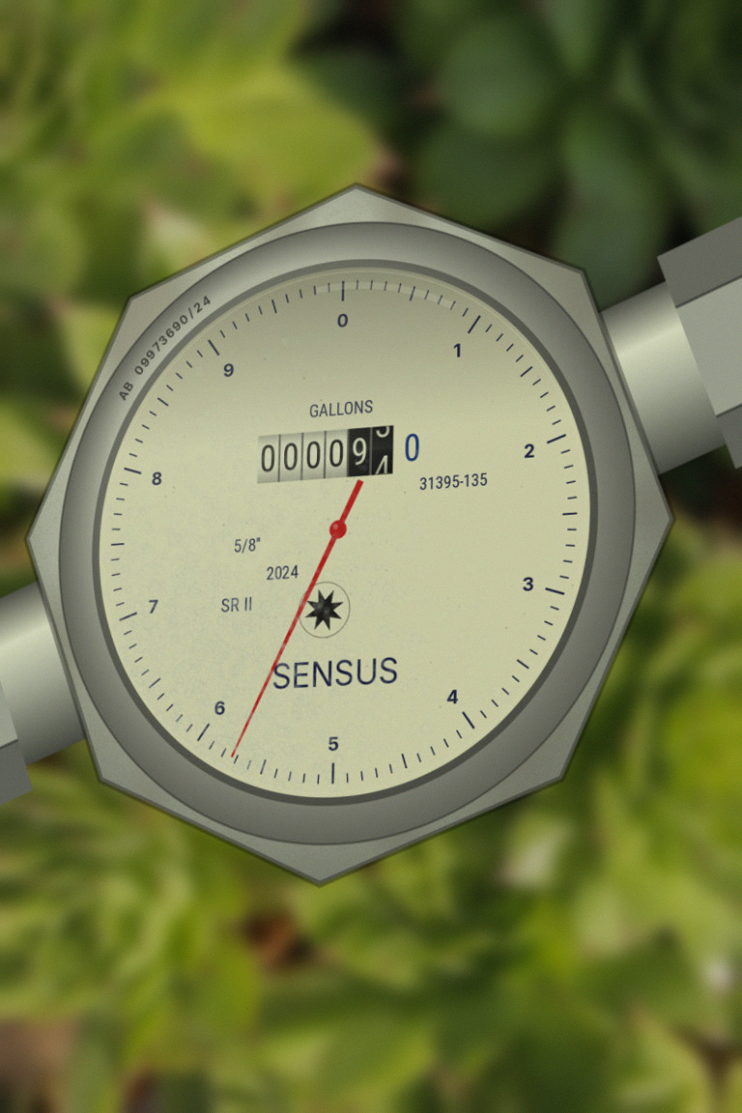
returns value=935.7 unit=gal
